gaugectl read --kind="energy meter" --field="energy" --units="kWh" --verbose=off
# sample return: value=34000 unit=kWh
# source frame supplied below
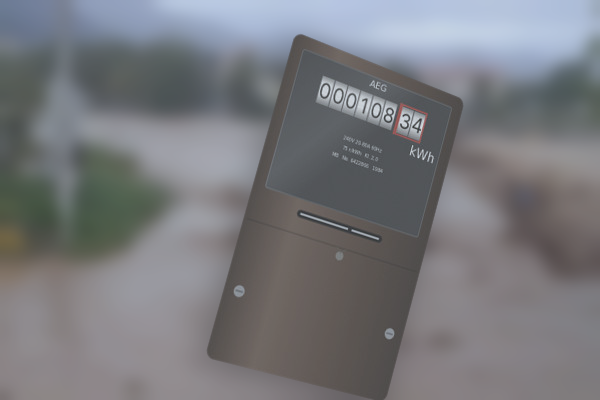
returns value=108.34 unit=kWh
